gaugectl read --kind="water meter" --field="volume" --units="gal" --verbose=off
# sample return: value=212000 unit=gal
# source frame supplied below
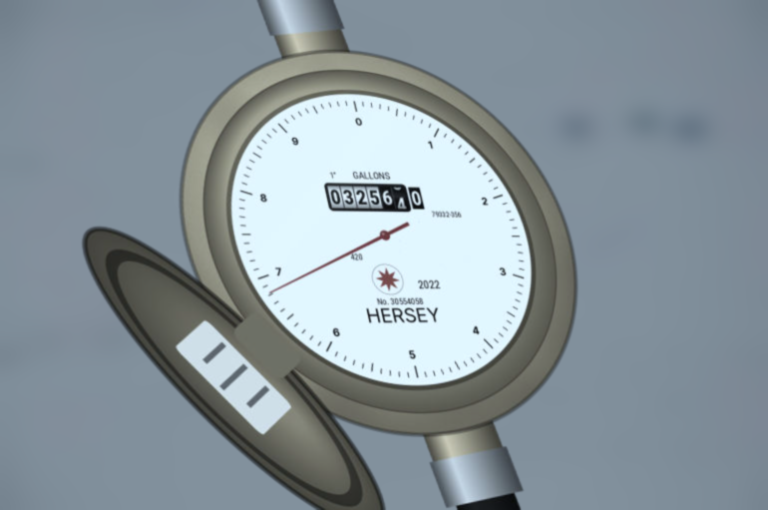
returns value=325636.8 unit=gal
